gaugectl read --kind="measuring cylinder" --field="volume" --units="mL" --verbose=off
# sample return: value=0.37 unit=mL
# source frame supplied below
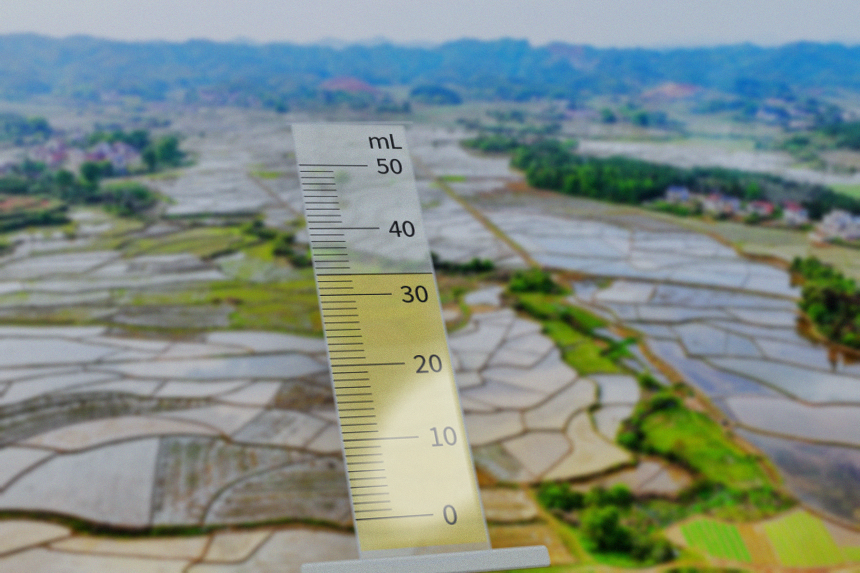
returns value=33 unit=mL
